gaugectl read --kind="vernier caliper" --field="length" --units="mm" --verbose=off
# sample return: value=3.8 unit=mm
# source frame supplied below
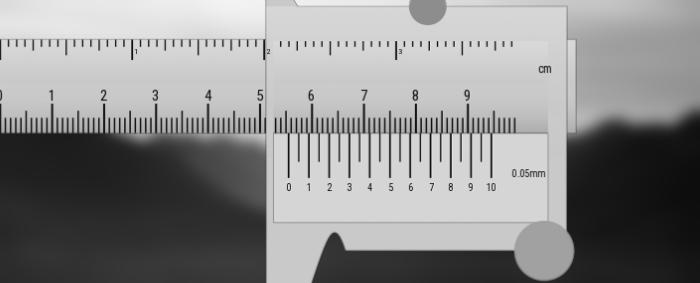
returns value=55.5 unit=mm
